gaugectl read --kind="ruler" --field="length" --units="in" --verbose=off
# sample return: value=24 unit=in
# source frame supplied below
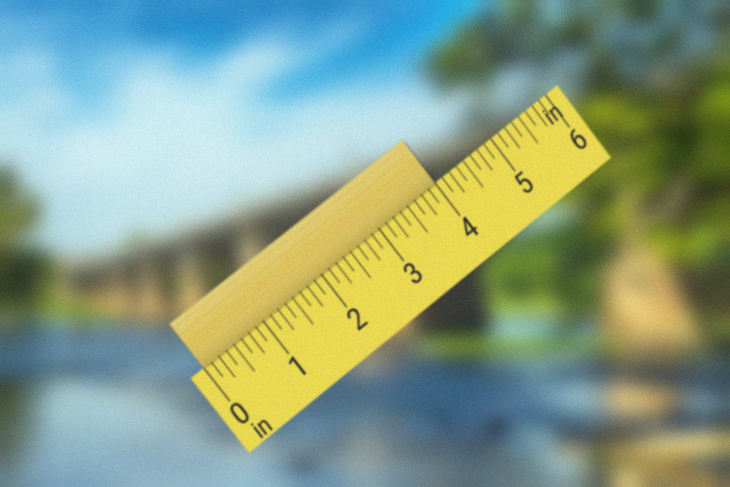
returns value=4 unit=in
